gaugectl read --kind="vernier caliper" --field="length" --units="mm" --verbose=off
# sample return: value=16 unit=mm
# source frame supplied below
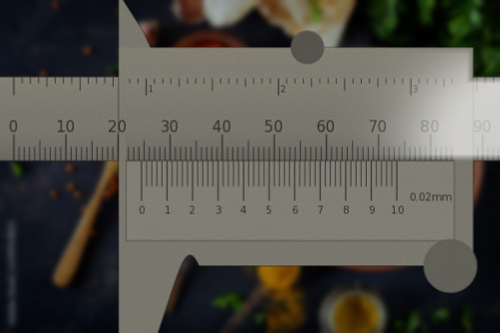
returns value=24.5 unit=mm
